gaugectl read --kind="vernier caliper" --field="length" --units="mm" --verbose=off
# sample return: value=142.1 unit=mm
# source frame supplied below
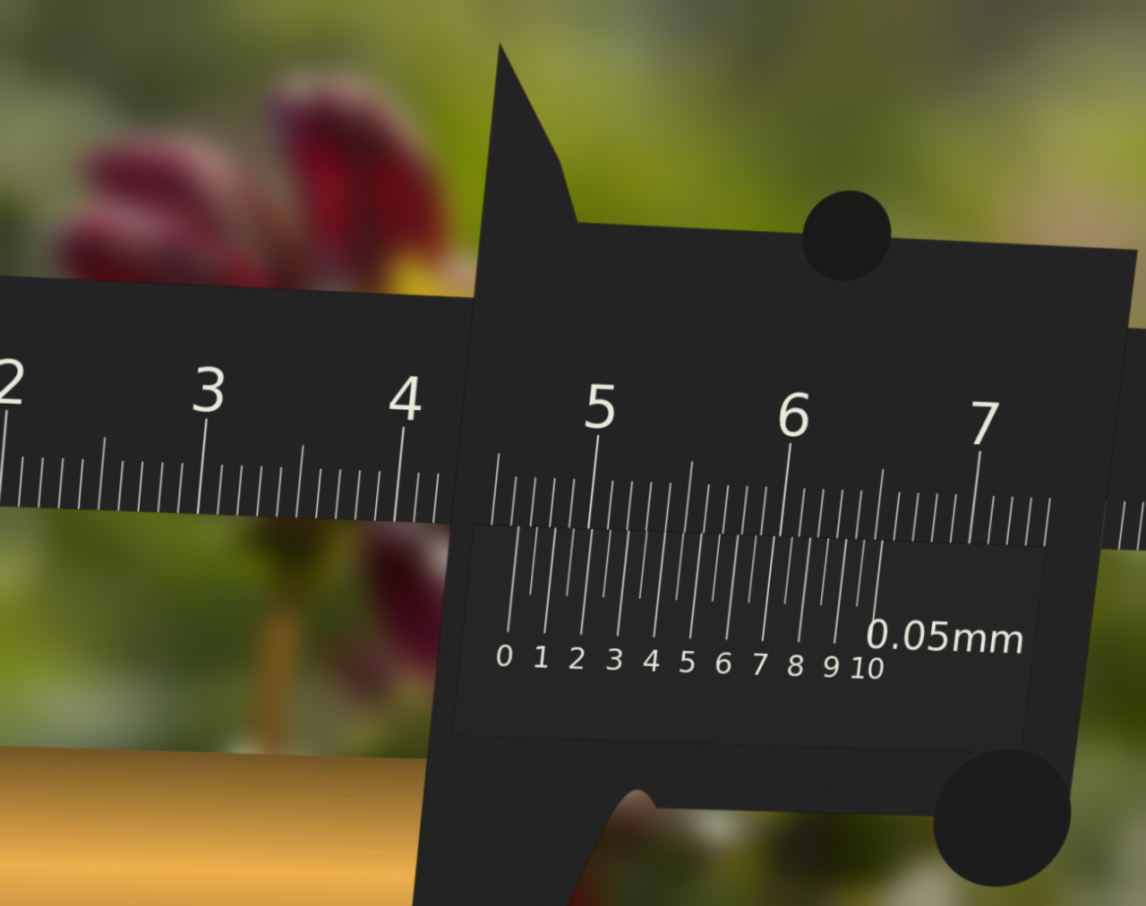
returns value=46.4 unit=mm
